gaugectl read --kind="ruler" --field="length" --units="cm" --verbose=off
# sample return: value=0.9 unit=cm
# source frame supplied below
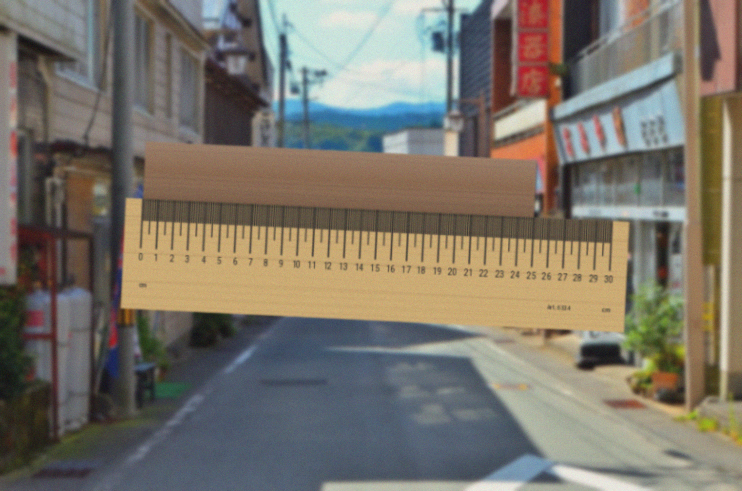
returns value=25 unit=cm
